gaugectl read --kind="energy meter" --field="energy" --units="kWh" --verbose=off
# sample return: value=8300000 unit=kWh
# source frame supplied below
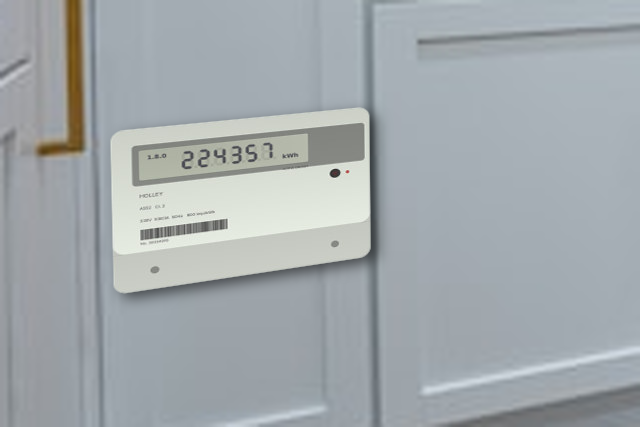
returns value=224357 unit=kWh
